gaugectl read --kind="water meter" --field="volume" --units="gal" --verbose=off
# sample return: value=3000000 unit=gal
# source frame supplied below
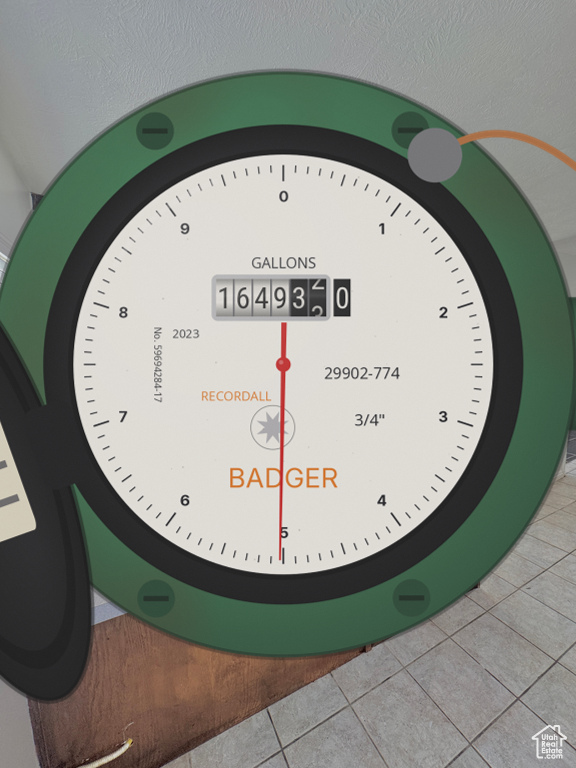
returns value=1649325.0 unit=gal
